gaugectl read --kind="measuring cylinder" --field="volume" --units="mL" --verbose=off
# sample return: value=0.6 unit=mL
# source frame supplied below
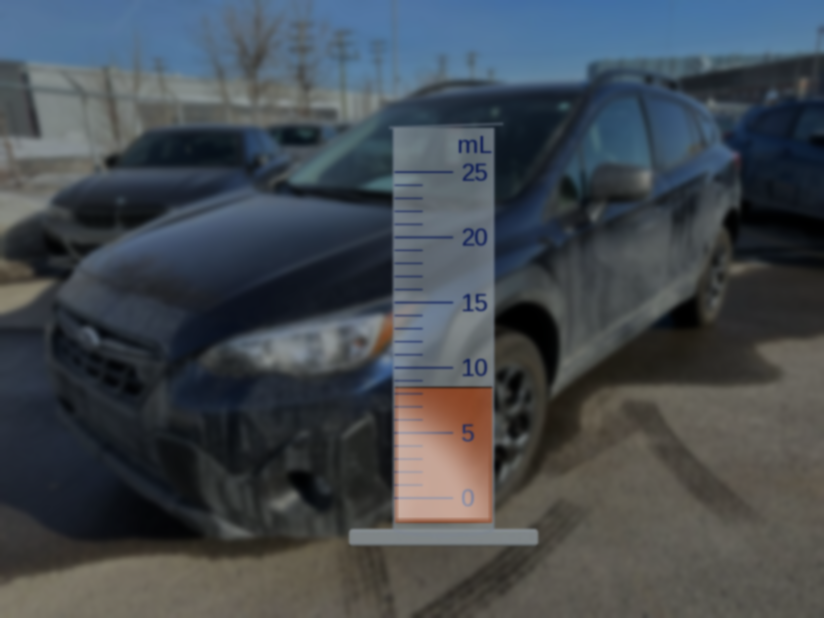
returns value=8.5 unit=mL
